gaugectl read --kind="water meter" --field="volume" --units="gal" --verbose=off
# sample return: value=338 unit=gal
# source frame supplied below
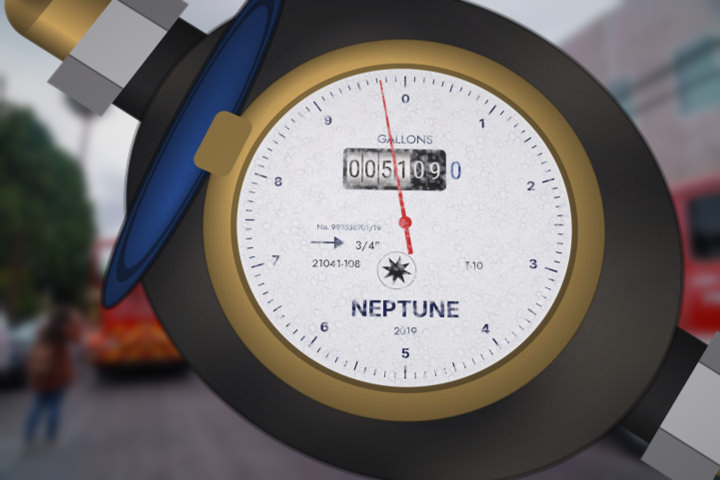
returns value=51089.7 unit=gal
